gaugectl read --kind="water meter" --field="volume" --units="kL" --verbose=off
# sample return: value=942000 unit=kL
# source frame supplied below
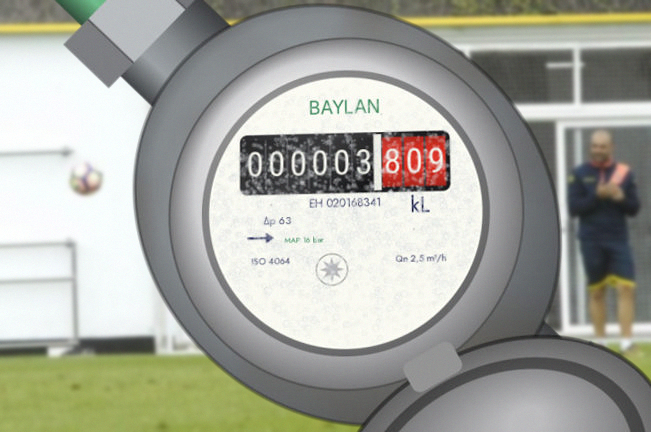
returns value=3.809 unit=kL
